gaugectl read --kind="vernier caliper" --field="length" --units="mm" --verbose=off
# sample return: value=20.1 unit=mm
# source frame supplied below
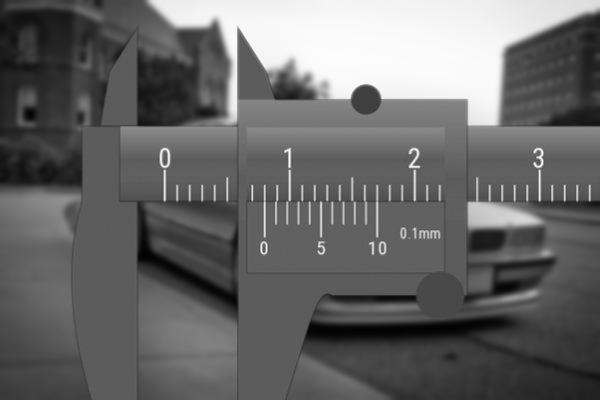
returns value=8.0 unit=mm
